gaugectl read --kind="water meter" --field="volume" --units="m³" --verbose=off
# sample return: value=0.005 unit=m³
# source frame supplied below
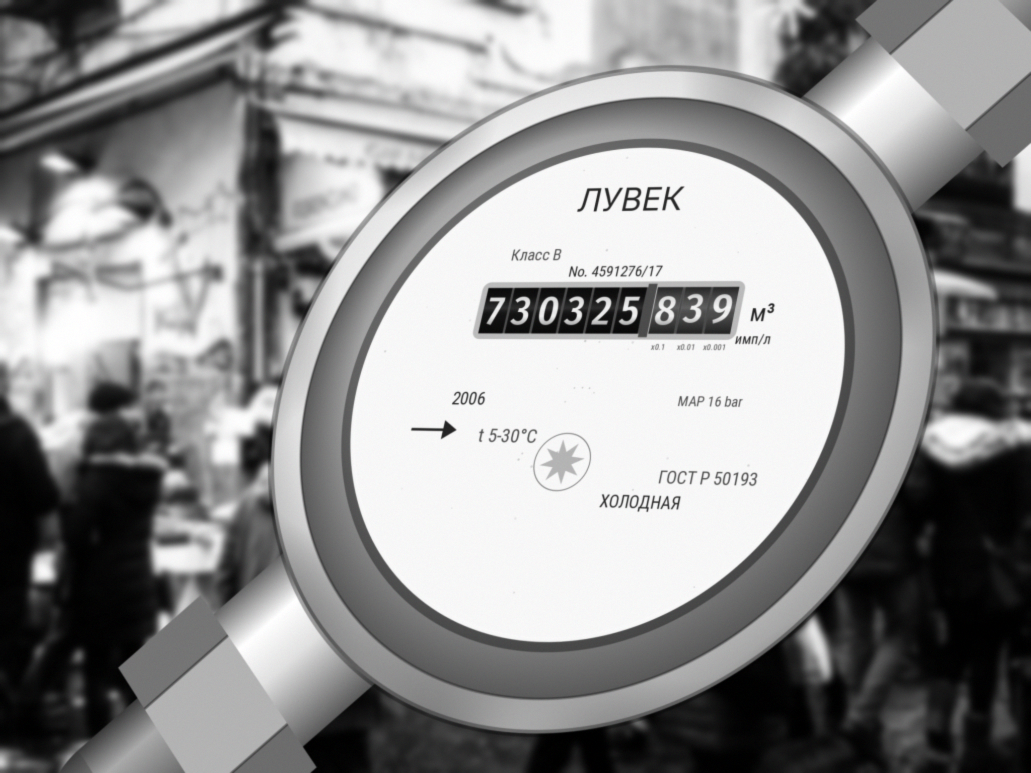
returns value=730325.839 unit=m³
